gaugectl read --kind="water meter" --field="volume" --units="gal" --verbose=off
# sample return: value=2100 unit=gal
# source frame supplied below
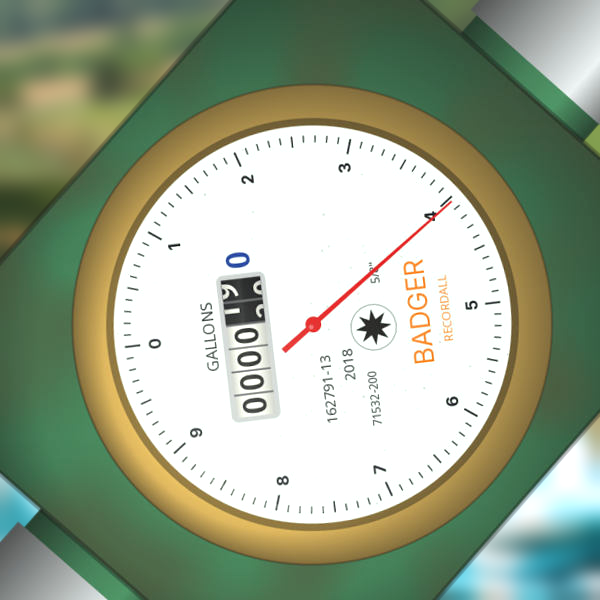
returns value=194.0 unit=gal
